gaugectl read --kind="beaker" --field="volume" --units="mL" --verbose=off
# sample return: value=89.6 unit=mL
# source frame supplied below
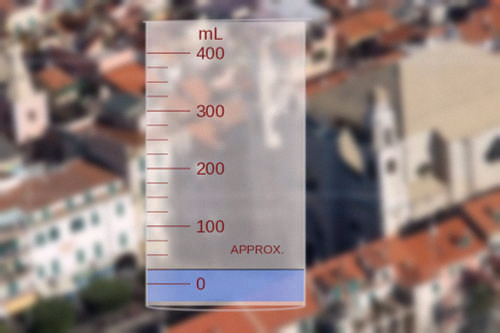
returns value=25 unit=mL
